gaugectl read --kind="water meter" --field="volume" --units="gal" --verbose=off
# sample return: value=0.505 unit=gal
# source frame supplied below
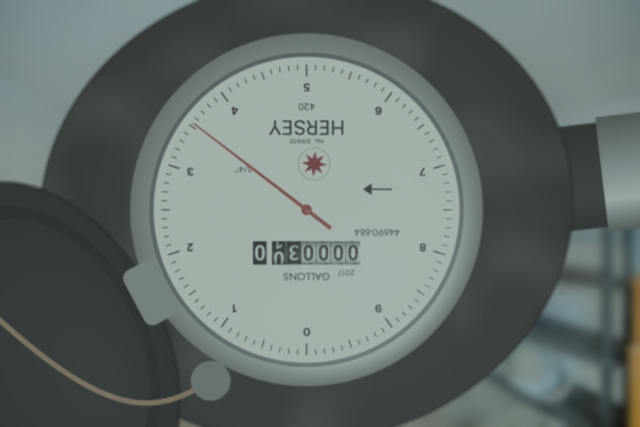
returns value=303.5 unit=gal
